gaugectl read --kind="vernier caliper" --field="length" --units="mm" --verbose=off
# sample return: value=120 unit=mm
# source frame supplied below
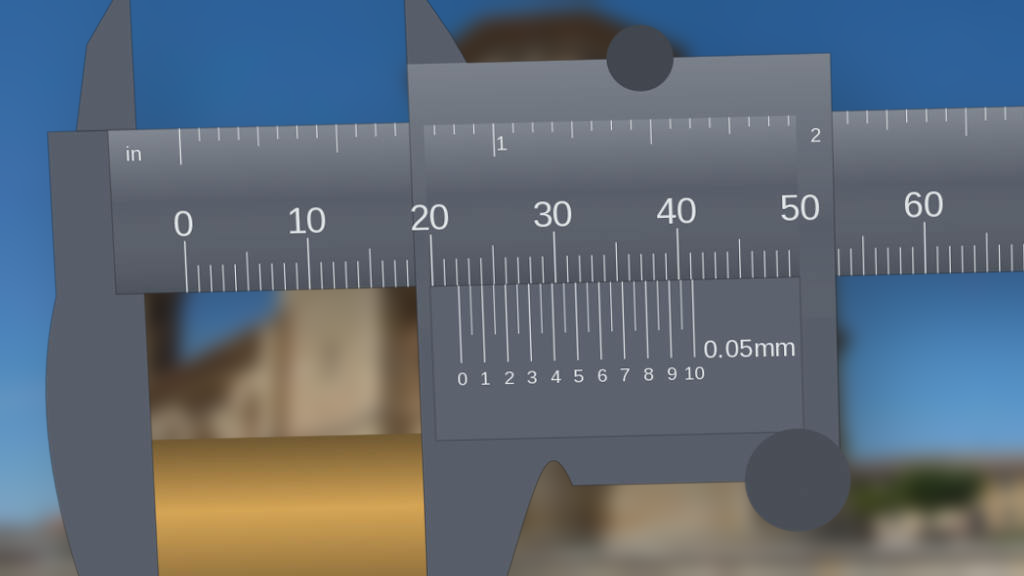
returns value=22.1 unit=mm
